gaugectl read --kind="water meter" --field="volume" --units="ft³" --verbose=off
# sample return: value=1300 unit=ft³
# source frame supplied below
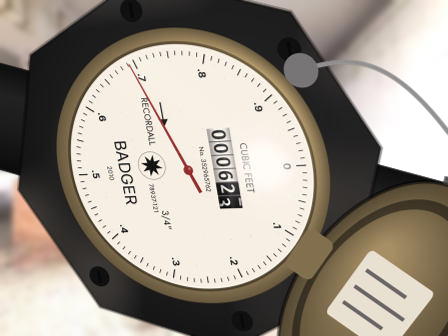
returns value=622.69 unit=ft³
